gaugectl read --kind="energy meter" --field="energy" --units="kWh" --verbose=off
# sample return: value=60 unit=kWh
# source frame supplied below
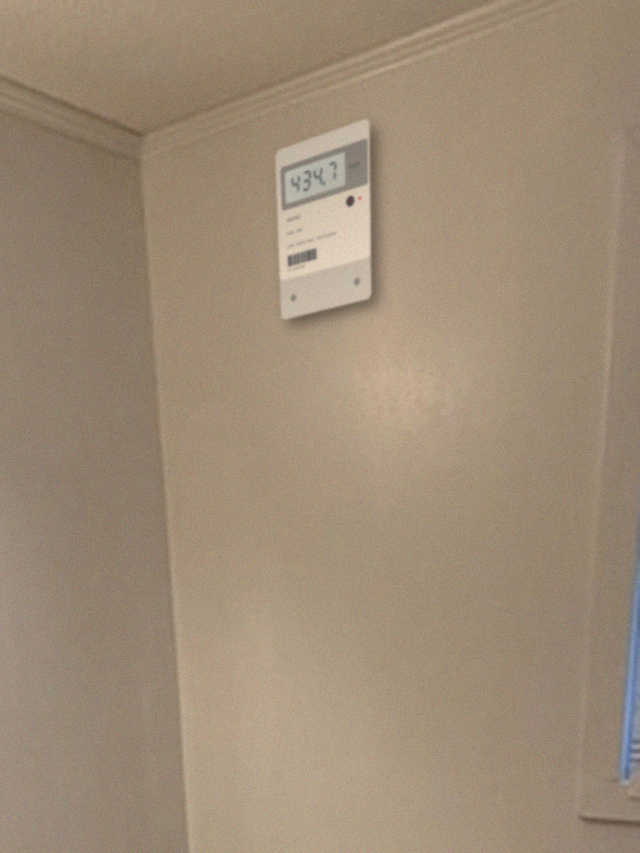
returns value=434.7 unit=kWh
